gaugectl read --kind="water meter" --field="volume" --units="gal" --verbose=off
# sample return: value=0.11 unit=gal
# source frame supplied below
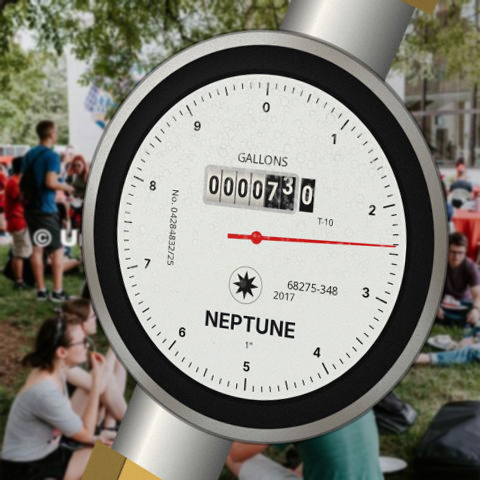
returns value=732.4 unit=gal
